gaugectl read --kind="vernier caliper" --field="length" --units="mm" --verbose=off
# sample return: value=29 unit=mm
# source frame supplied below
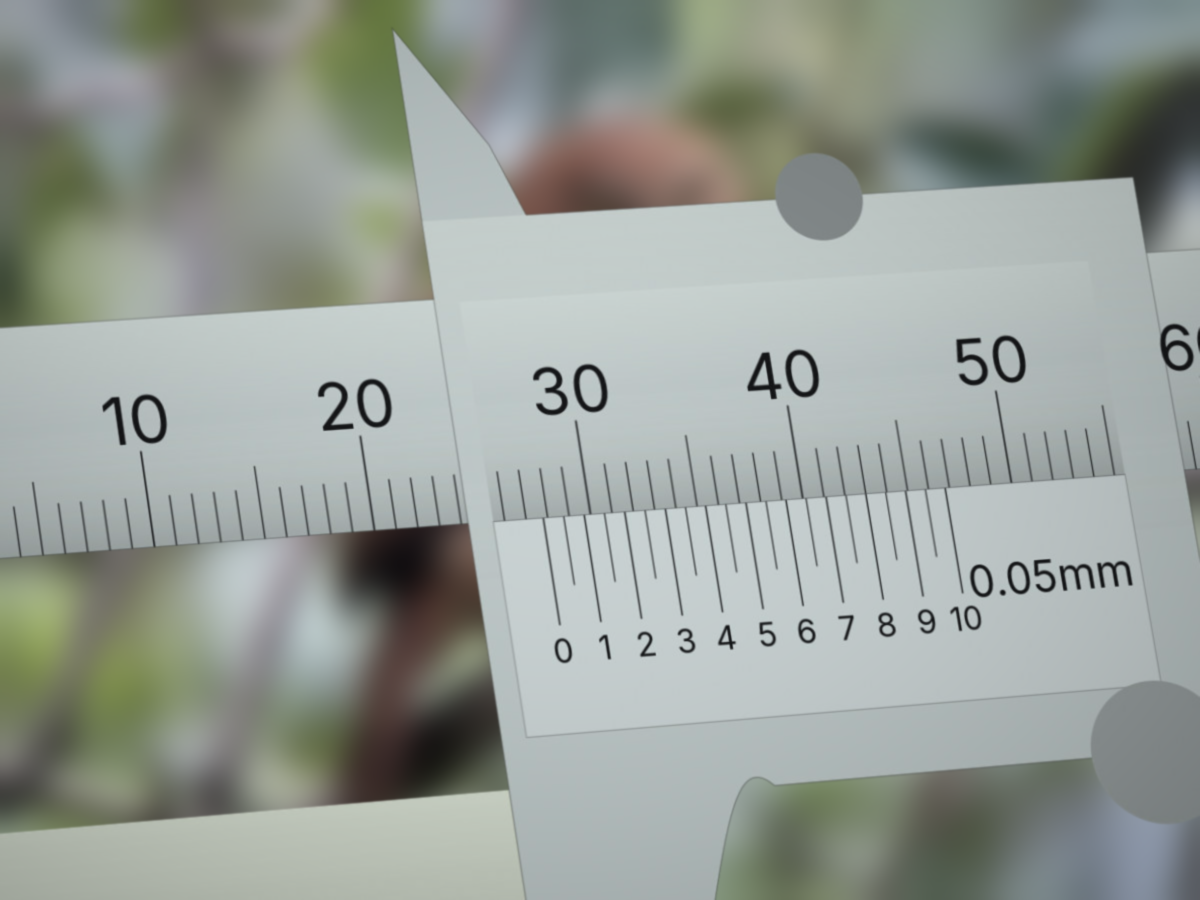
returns value=27.8 unit=mm
